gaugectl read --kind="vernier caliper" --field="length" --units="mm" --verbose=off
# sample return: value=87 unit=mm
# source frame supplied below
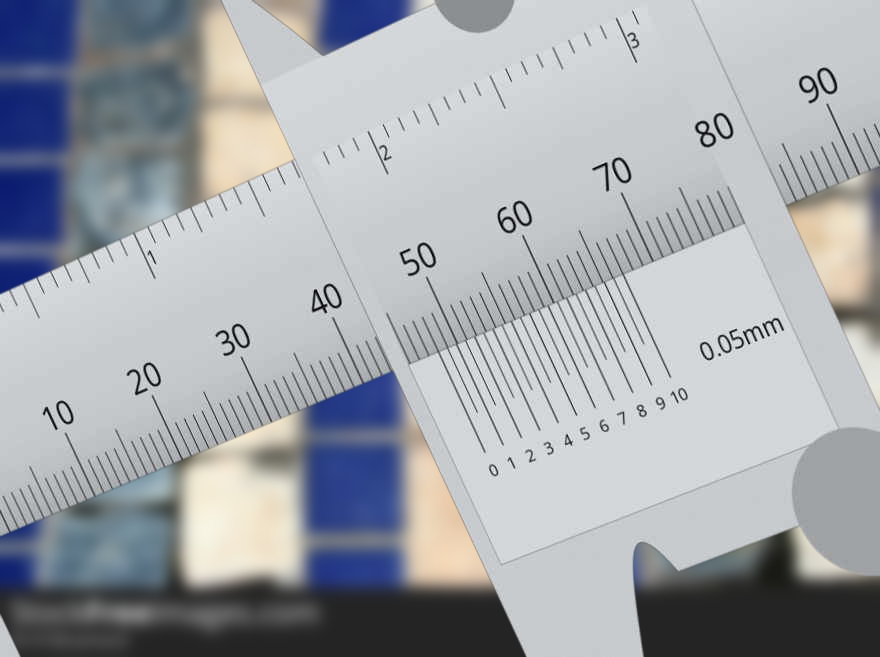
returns value=48.0 unit=mm
